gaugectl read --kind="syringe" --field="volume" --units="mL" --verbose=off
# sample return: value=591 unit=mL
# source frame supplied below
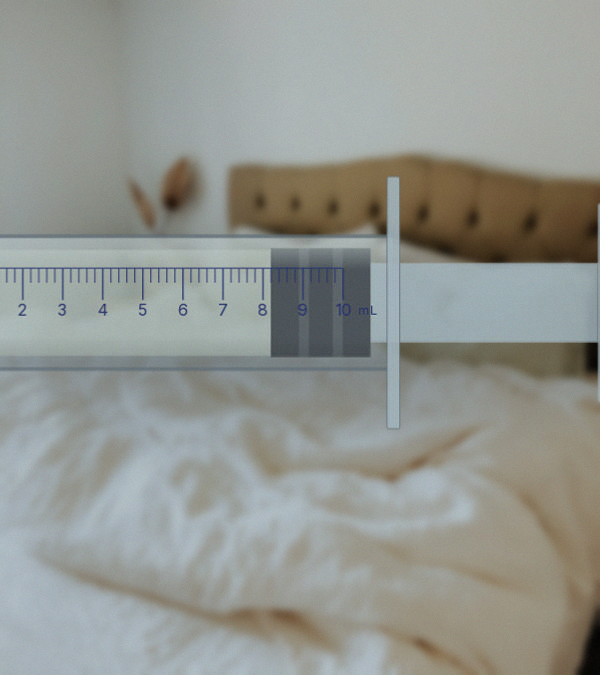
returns value=8.2 unit=mL
